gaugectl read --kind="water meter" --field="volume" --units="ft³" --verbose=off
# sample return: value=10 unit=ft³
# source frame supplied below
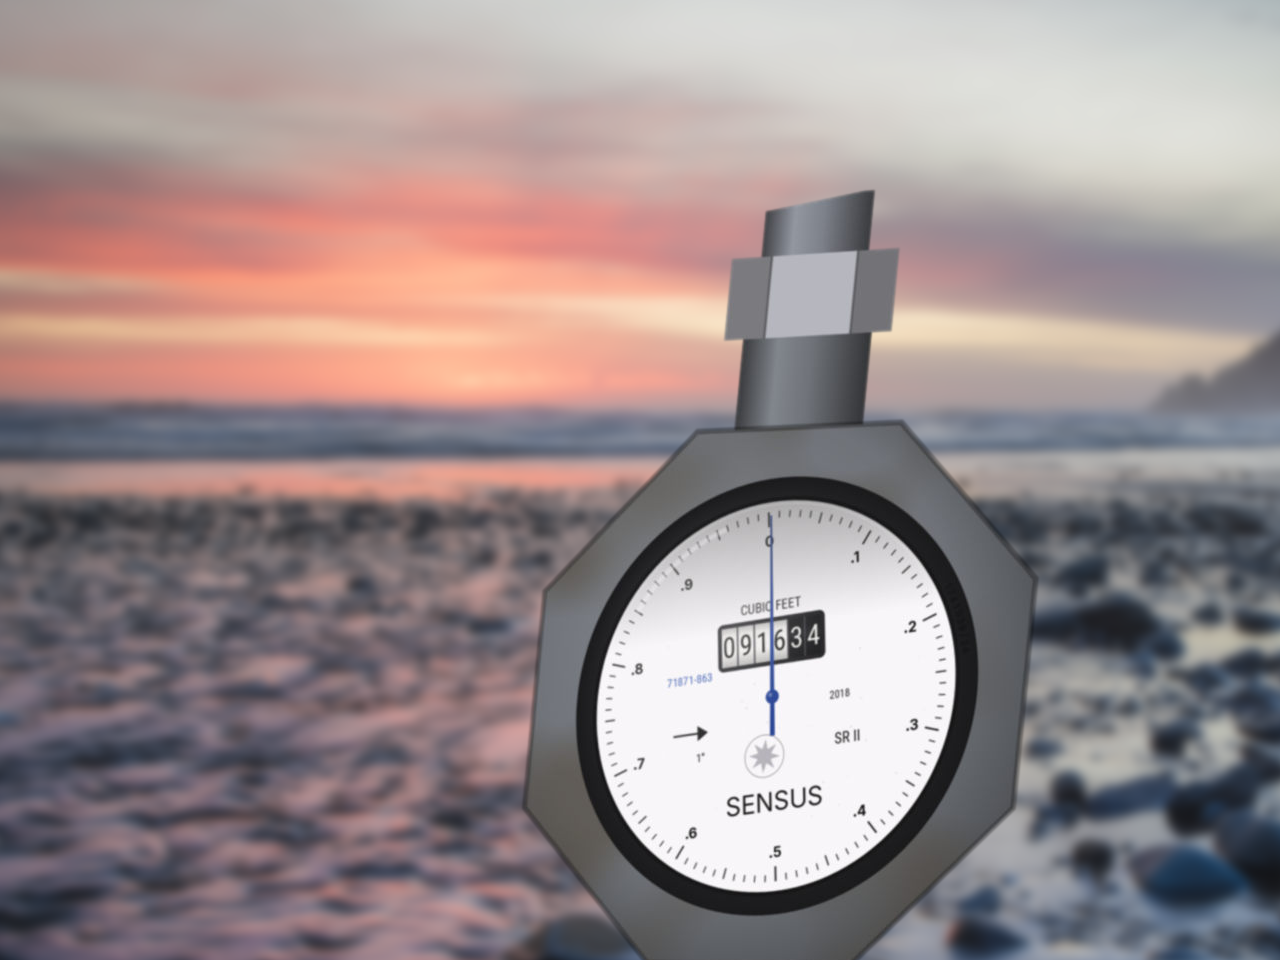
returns value=91634.00 unit=ft³
